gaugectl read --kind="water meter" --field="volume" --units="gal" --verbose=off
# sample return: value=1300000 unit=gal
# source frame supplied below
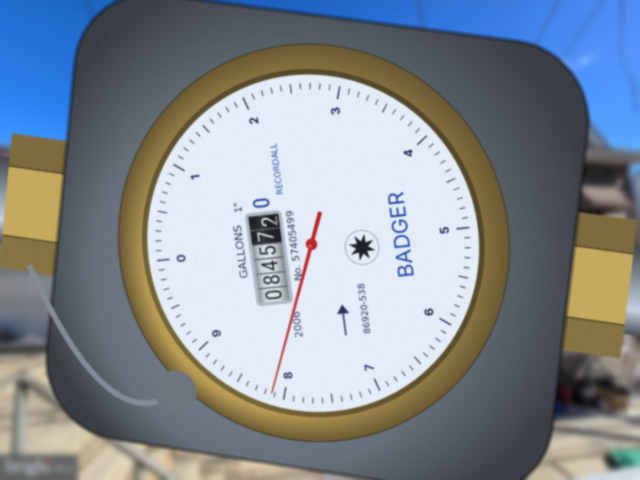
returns value=845718.1 unit=gal
